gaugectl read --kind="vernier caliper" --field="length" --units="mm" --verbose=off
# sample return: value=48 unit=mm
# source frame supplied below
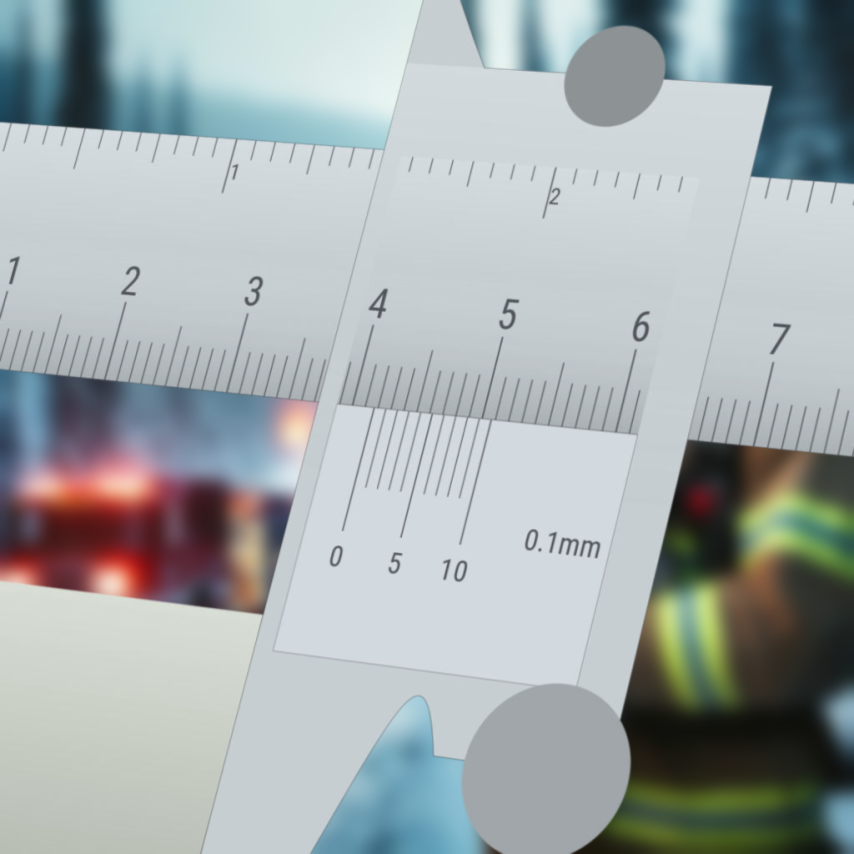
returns value=41.7 unit=mm
